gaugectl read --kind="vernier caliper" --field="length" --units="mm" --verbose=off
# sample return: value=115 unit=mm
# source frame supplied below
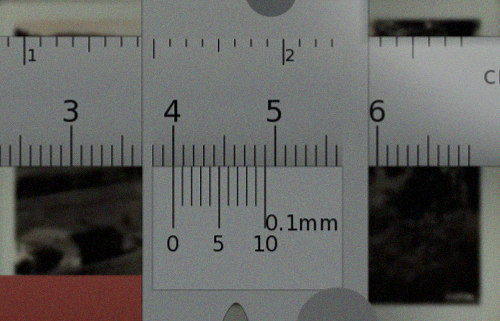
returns value=40.0 unit=mm
